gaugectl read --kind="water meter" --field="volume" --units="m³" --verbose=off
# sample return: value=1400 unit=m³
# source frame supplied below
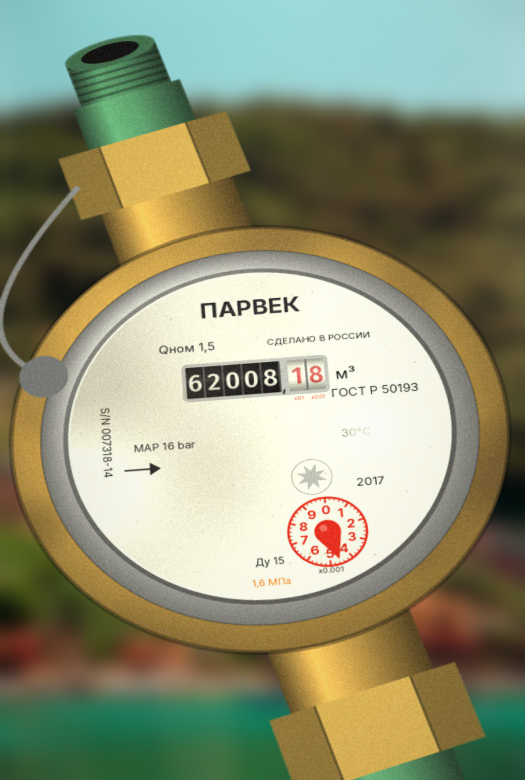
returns value=62008.184 unit=m³
